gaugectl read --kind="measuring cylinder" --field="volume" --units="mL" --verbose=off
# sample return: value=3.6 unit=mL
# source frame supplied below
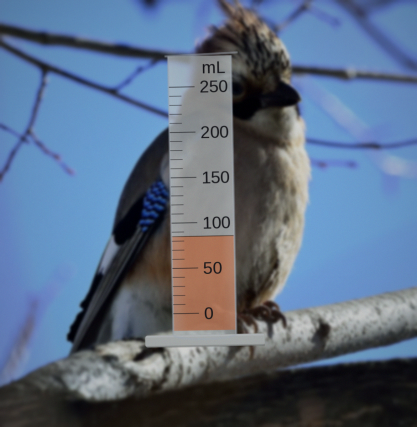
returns value=85 unit=mL
